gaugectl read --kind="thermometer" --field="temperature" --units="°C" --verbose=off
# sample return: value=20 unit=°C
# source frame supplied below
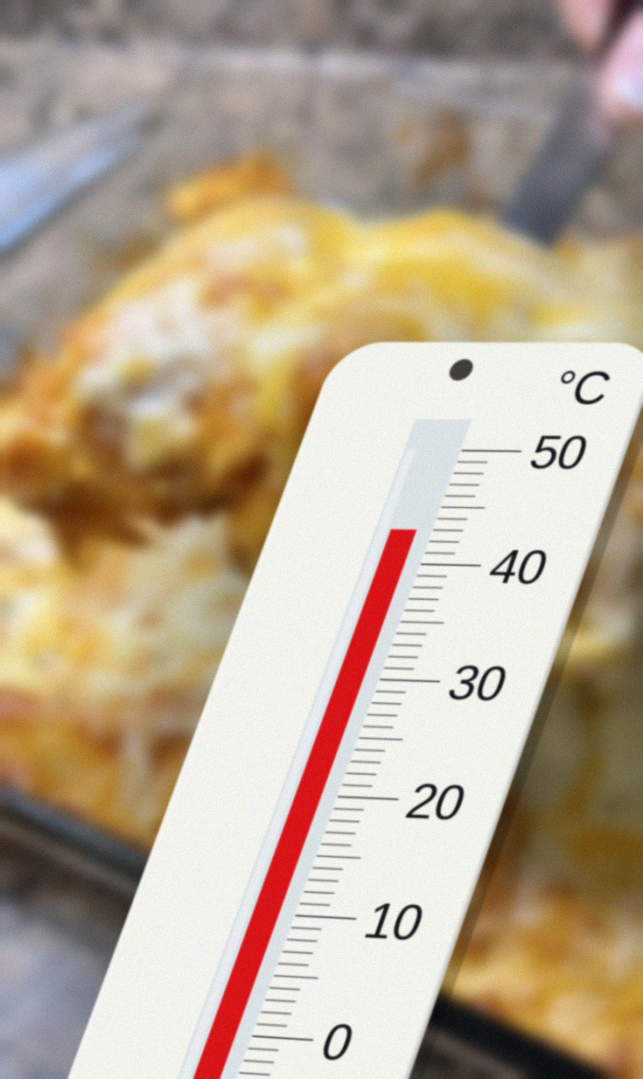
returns value=43 unit=°C
